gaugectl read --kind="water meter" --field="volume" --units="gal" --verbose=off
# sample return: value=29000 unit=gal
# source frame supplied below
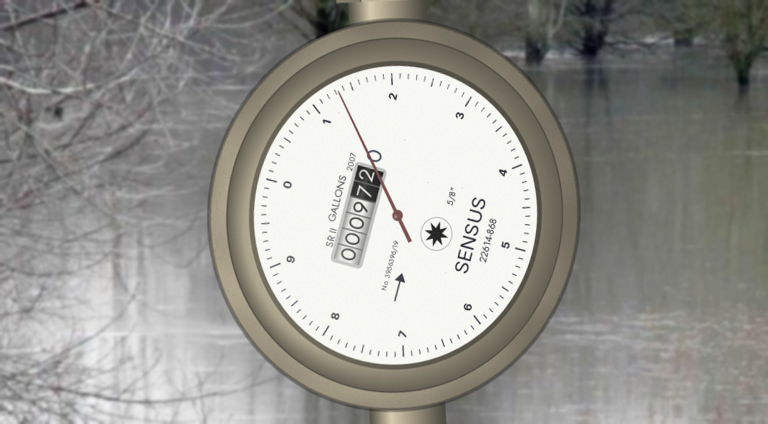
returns value=9721.3 unit=gal
